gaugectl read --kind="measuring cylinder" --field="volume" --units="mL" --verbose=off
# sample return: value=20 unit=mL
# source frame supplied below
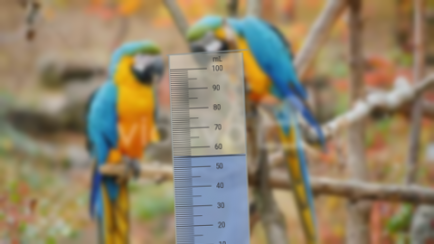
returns value=55 unit=mL
